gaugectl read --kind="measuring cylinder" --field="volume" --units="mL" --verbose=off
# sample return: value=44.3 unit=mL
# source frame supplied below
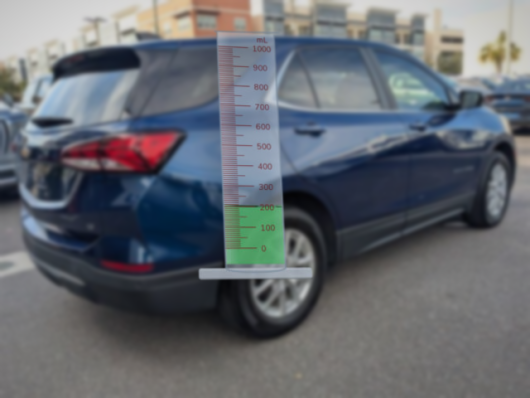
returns value=200 unit=mL
